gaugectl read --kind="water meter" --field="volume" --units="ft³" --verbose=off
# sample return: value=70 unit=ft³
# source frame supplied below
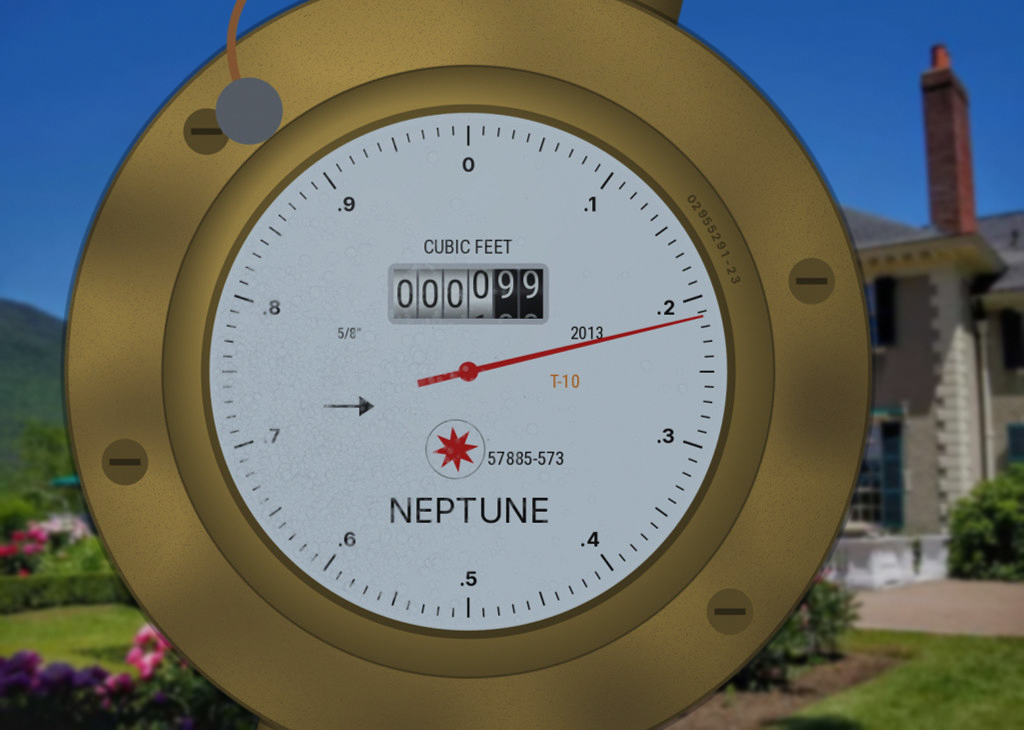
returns value=99.21 unit=ft³
